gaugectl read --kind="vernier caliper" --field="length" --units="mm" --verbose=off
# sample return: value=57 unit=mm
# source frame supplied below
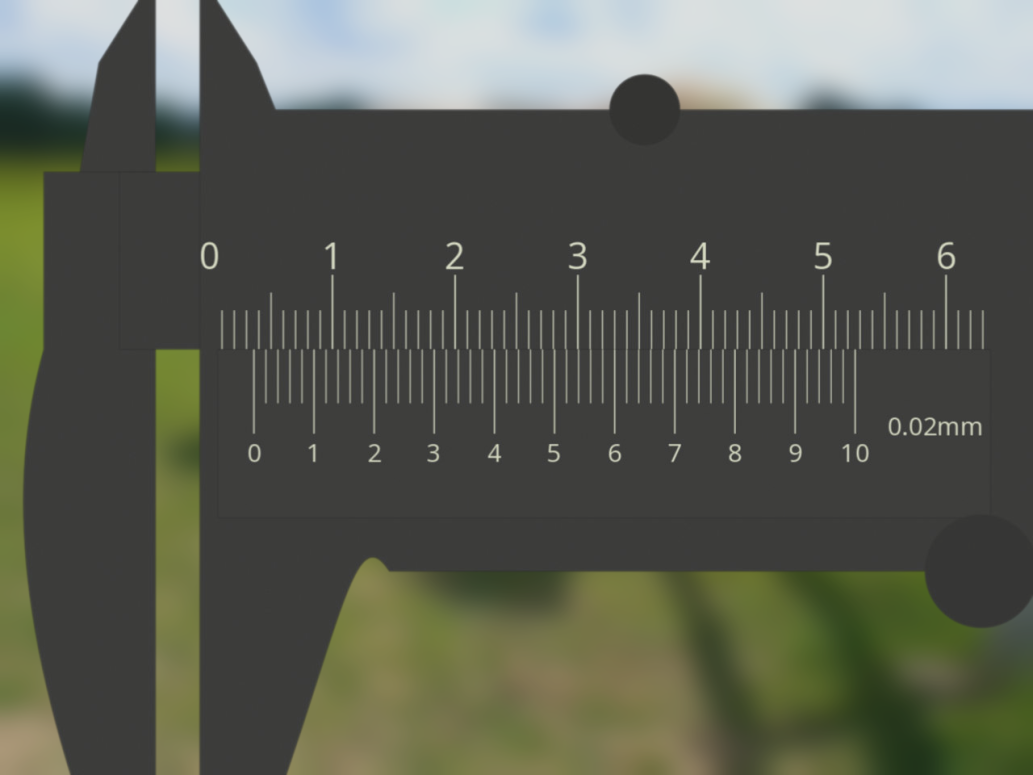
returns value=3.6 unit=mm
